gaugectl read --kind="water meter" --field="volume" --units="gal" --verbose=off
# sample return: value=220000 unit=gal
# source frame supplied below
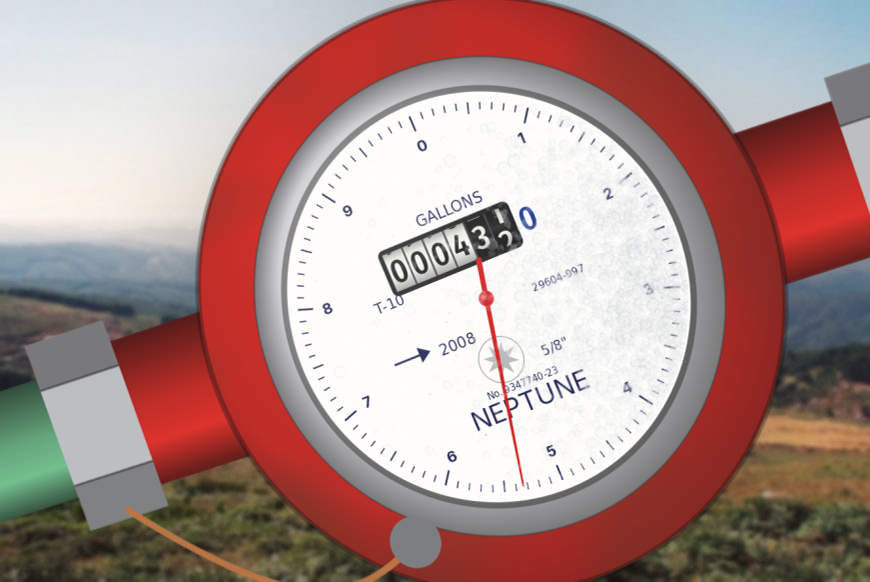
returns value=4315.3 unit=gal
